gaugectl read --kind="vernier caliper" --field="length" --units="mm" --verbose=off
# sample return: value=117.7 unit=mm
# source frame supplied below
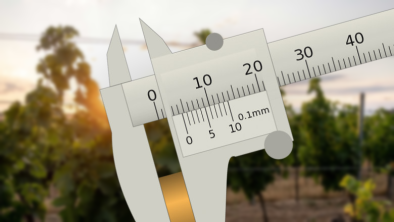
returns value=4.6 unit=mm
